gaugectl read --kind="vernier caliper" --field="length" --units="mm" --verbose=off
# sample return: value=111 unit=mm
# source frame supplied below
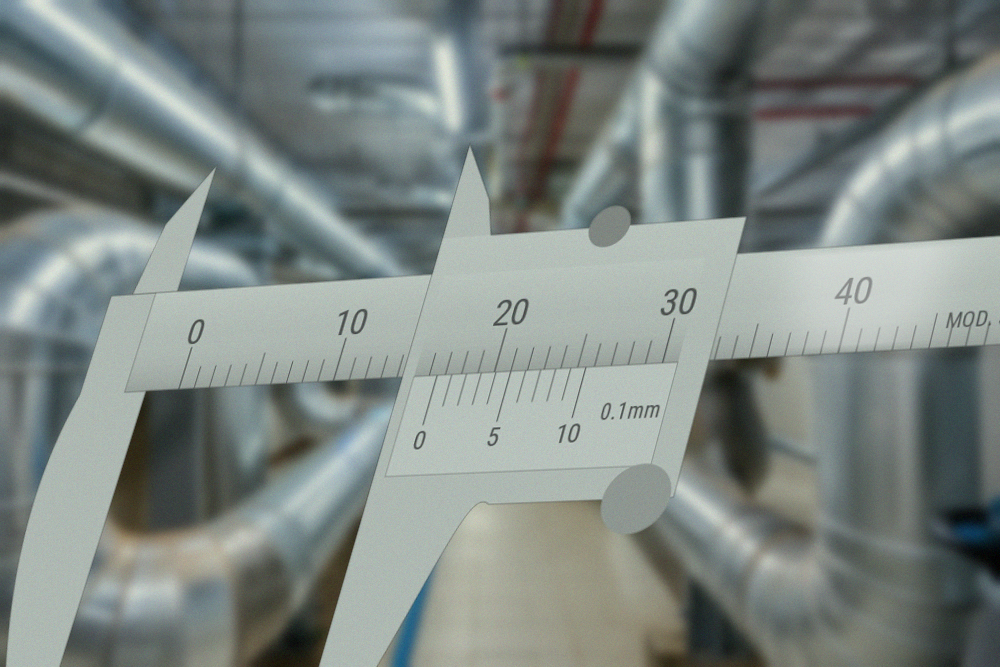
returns value=16.5 unit=mm
